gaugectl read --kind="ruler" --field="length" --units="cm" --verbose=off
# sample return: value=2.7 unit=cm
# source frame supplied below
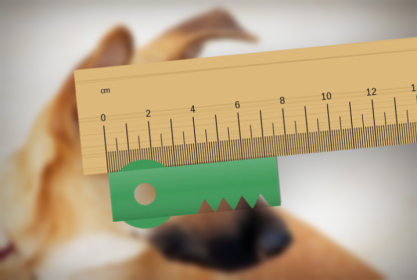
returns value=7.5 unit=cm
